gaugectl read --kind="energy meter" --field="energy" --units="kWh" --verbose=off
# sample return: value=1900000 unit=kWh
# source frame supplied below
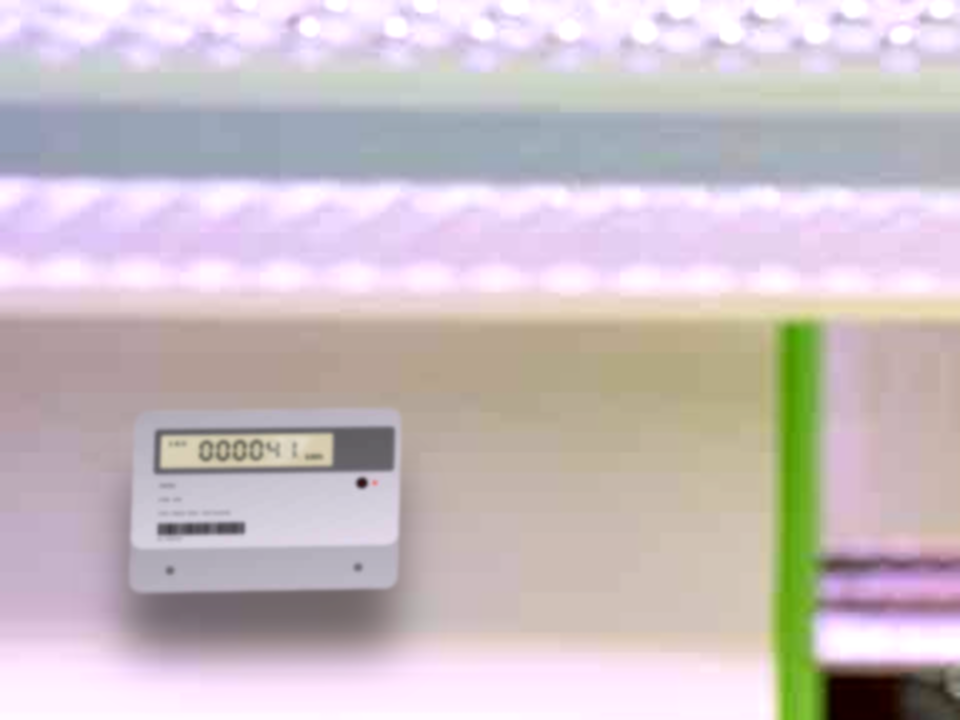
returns value=41 unit=kWh
